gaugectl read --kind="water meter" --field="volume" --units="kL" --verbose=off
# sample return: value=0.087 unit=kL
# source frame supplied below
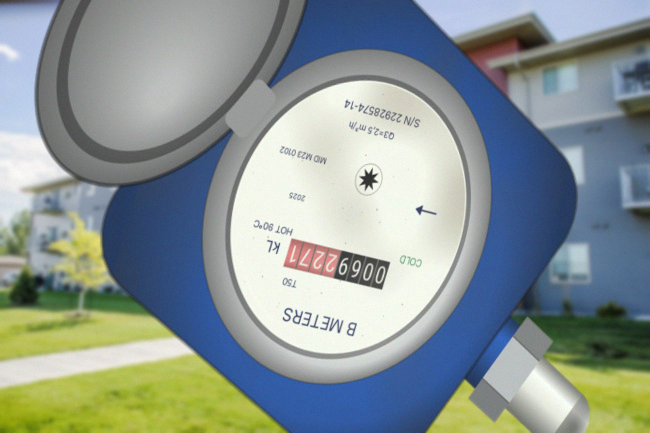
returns value=69.2271 unit=kL
